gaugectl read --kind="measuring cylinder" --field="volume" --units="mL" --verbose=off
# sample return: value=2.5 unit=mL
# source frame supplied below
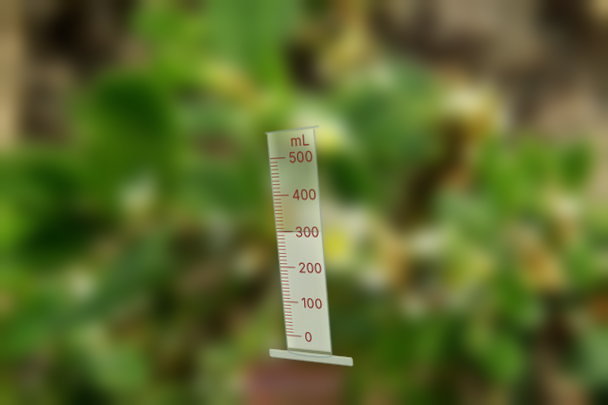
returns value=300 unit=mL
